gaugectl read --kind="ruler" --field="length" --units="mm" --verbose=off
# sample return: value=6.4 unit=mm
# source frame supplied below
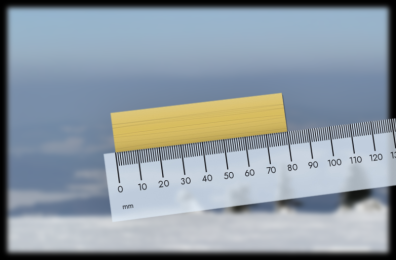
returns value=80 unit=mm
